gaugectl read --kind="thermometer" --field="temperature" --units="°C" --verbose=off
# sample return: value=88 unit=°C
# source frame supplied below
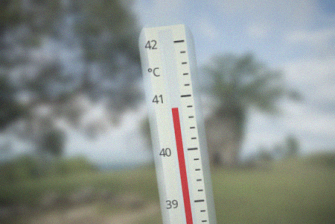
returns value=40.8 unit=°C
